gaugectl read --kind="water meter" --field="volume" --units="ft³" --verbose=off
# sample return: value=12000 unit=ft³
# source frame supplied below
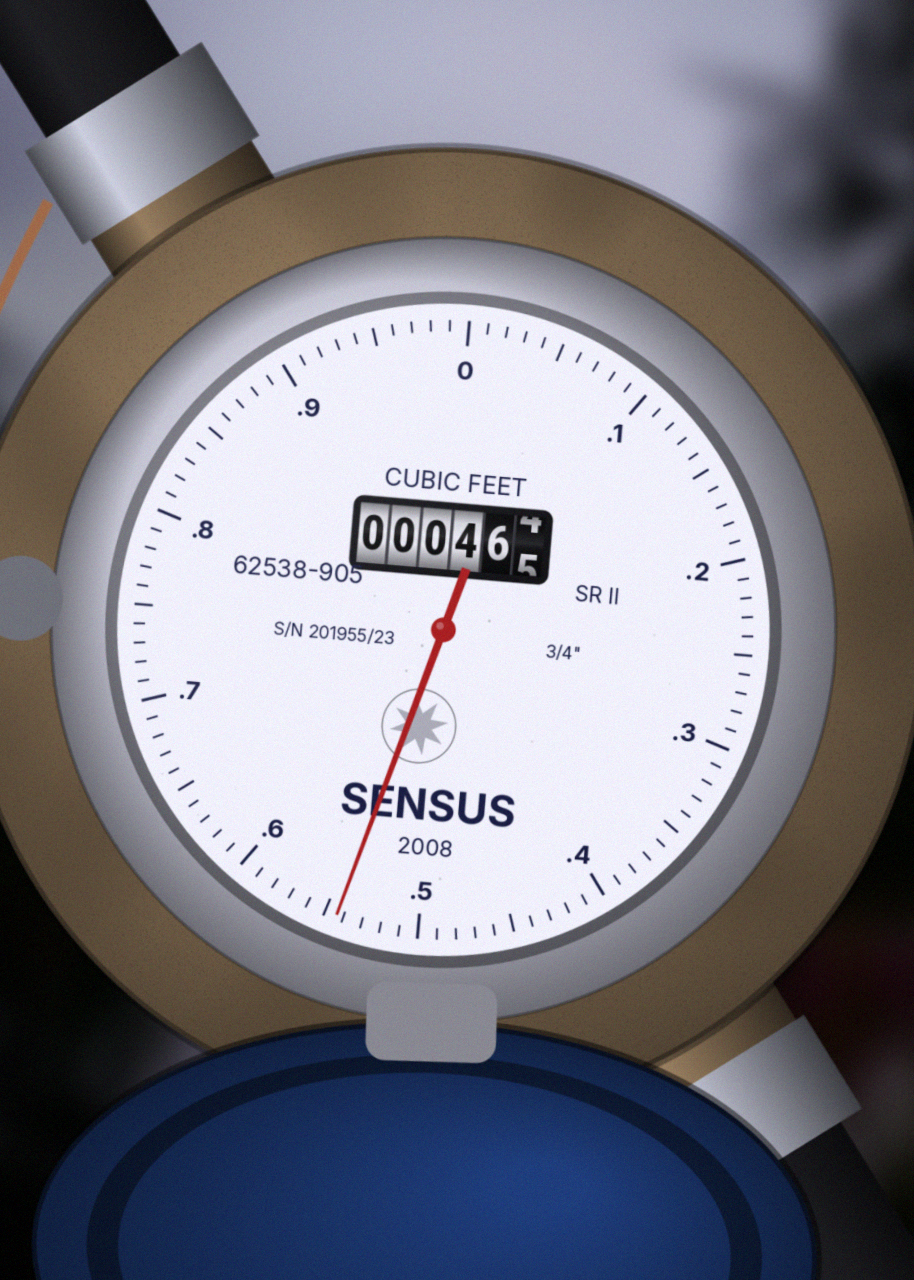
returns value=464.54 unit=ft³
